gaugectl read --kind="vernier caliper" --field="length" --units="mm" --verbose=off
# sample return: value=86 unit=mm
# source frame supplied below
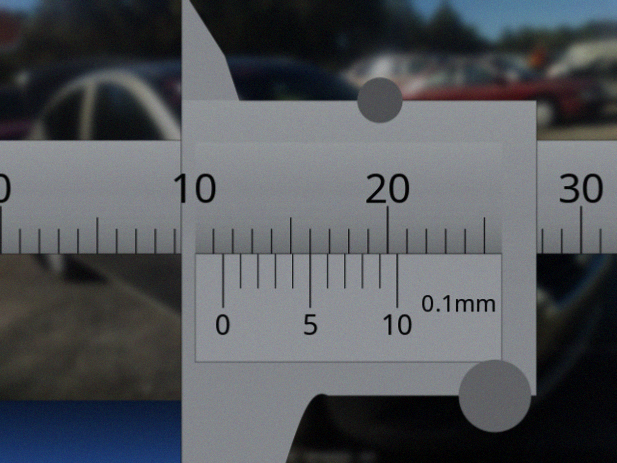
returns value=11.5 unit=mm
